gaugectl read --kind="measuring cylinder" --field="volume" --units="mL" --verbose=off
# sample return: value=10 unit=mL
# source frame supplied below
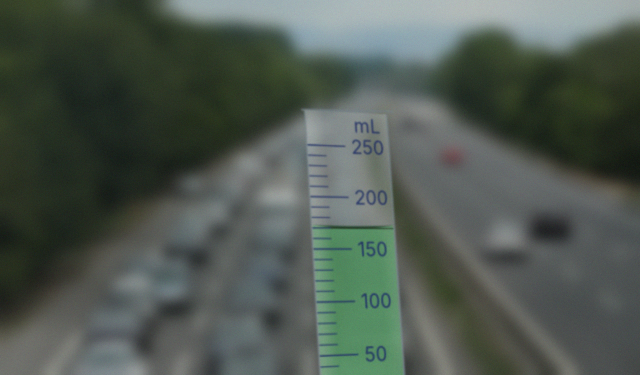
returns value=170 unit=mL
